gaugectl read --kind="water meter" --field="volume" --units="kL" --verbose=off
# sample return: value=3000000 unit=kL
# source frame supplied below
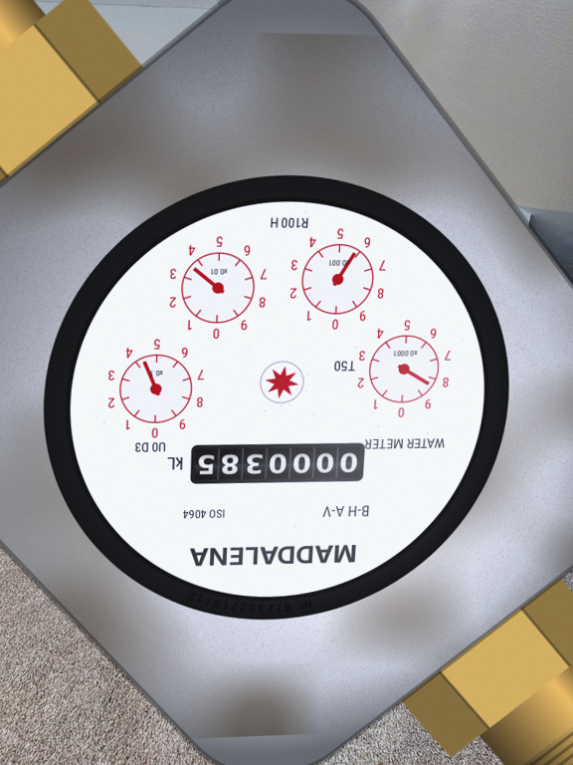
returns value=385.4358 unit=kL
